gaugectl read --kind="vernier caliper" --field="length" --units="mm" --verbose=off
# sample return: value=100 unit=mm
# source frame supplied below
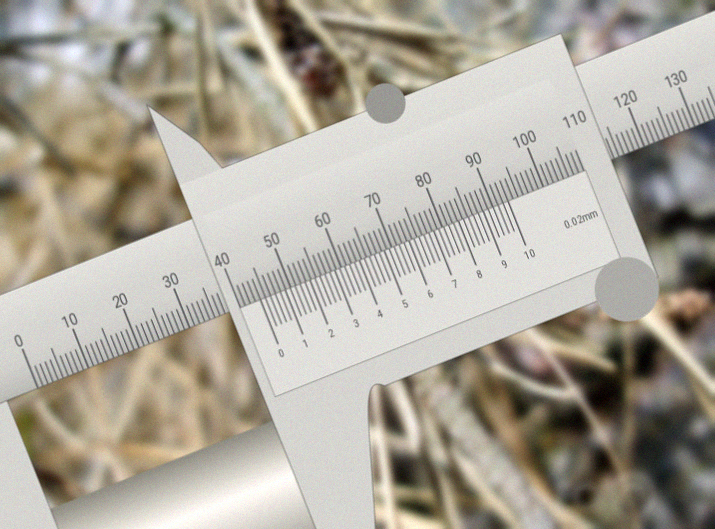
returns value=44.0 unit=mm
